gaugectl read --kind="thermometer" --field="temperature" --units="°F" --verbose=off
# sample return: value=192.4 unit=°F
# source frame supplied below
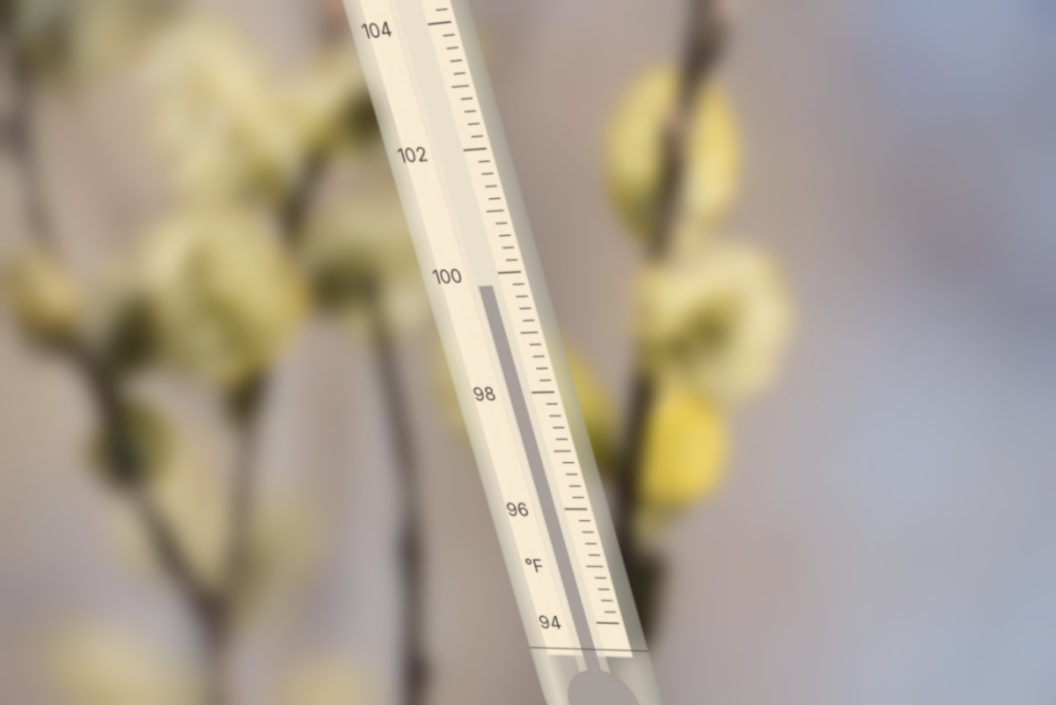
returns value=99.8 unit=°F
